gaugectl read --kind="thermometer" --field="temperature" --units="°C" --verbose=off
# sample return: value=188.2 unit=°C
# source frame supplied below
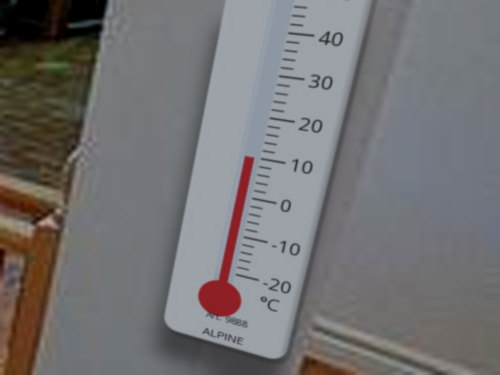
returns value=10 unit=°C
